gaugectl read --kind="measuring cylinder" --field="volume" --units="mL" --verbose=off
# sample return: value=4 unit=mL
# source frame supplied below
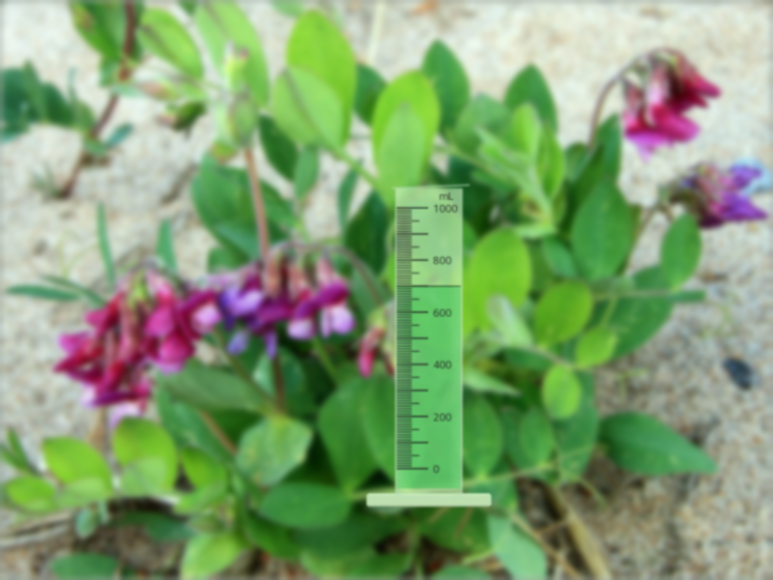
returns value=700 unit=mL
